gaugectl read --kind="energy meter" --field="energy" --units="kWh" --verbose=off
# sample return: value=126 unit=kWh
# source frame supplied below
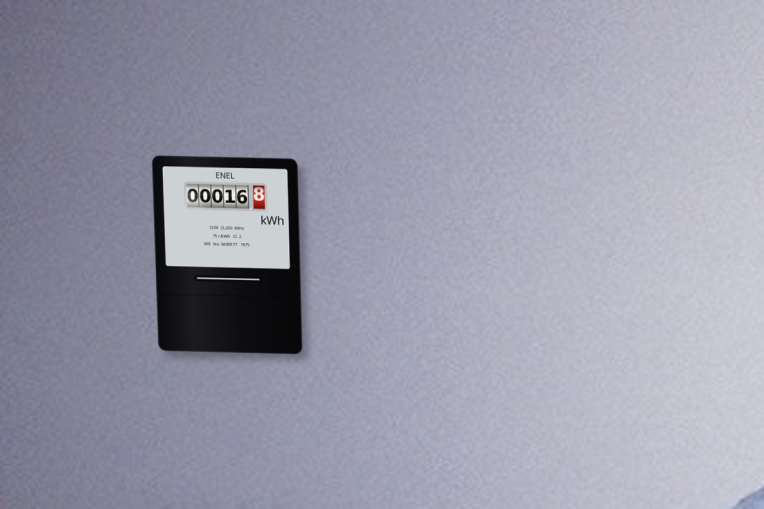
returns value=16.8 unit=kWh
